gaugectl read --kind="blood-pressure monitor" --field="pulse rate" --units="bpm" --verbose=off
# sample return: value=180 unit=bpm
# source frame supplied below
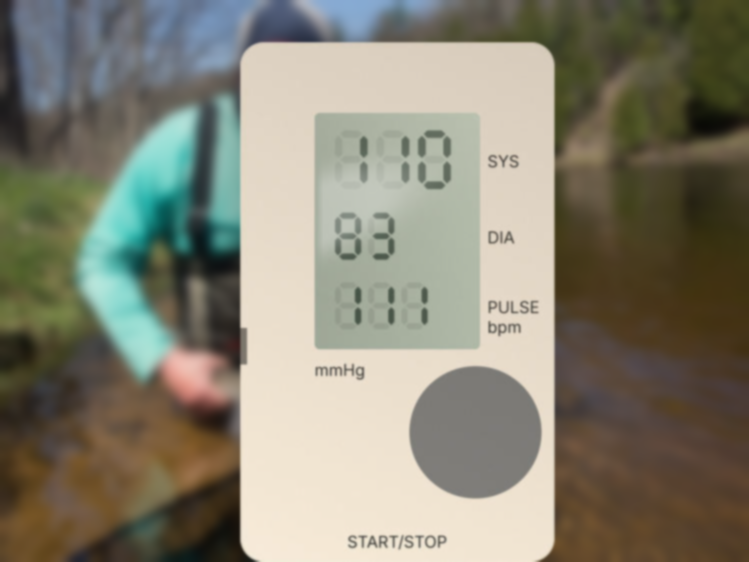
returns value=111 unit=bpm
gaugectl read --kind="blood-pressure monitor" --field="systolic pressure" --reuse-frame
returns value=110 unit=mmHg
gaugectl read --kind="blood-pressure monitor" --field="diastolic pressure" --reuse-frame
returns value=83 unit=mmHg
